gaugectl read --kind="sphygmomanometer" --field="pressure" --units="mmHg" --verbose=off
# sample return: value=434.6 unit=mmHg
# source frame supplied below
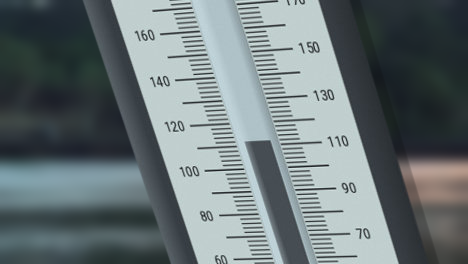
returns value=112 unit=mmHg
